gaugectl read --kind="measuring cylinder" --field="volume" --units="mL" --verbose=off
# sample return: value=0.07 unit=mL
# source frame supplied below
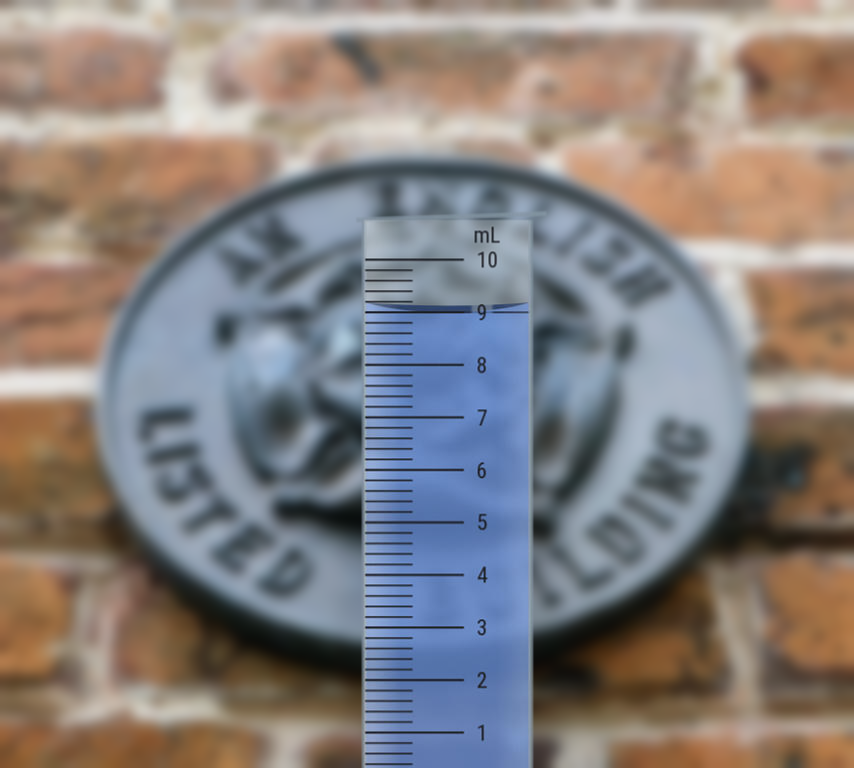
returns value=9 unit=mL
